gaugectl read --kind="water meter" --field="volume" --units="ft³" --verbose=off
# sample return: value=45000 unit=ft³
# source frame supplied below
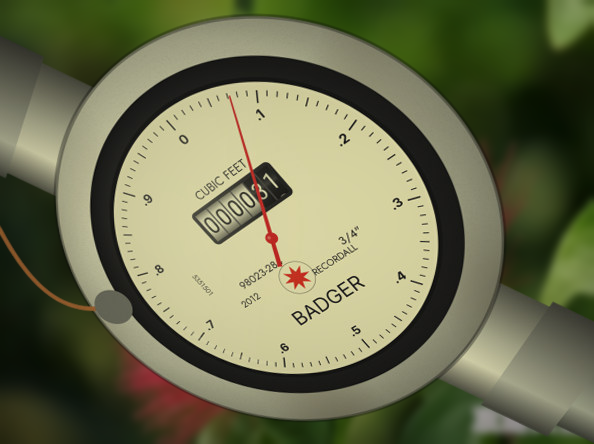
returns value=31.07 unit=ft³
